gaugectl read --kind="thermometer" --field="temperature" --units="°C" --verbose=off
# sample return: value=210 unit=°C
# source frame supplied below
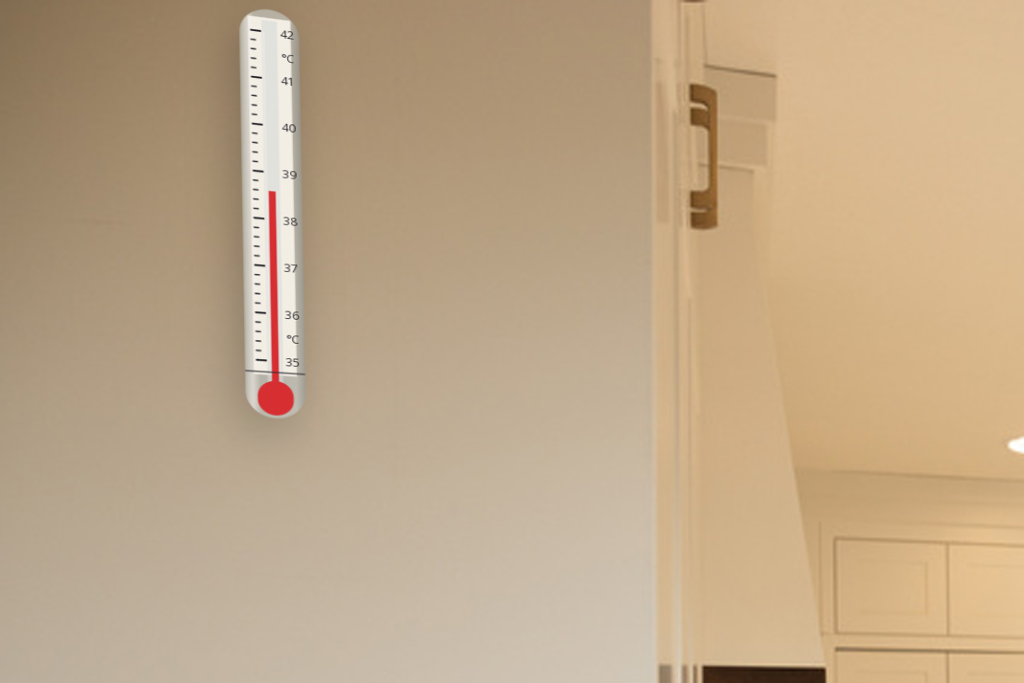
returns value=38.6 unit=°C
